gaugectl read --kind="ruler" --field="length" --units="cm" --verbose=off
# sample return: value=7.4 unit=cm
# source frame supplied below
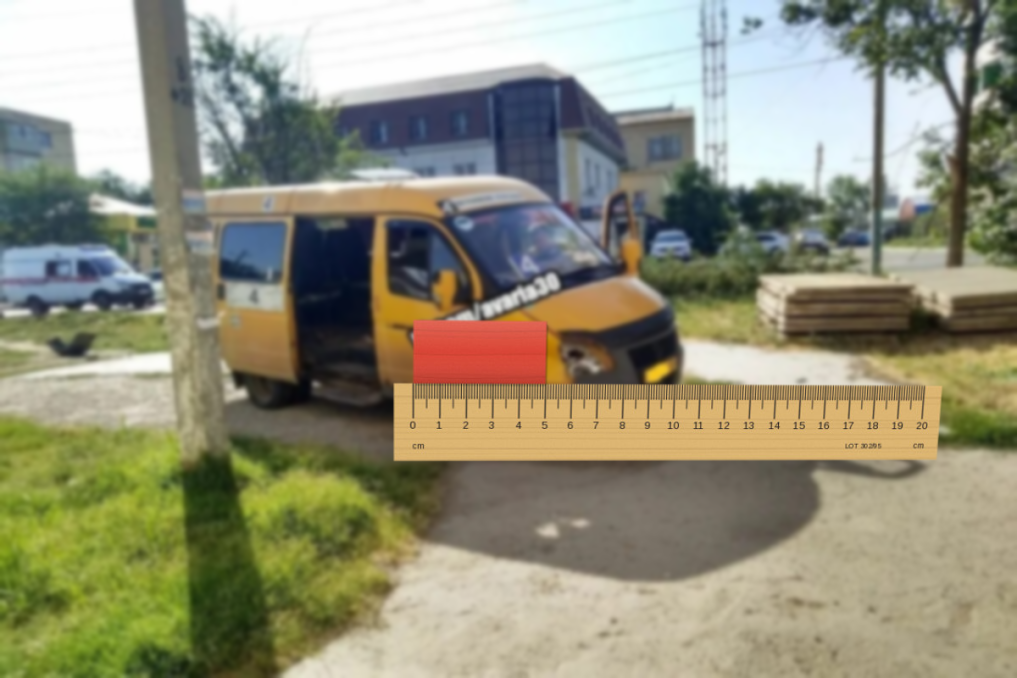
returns value=5 unit=cm
